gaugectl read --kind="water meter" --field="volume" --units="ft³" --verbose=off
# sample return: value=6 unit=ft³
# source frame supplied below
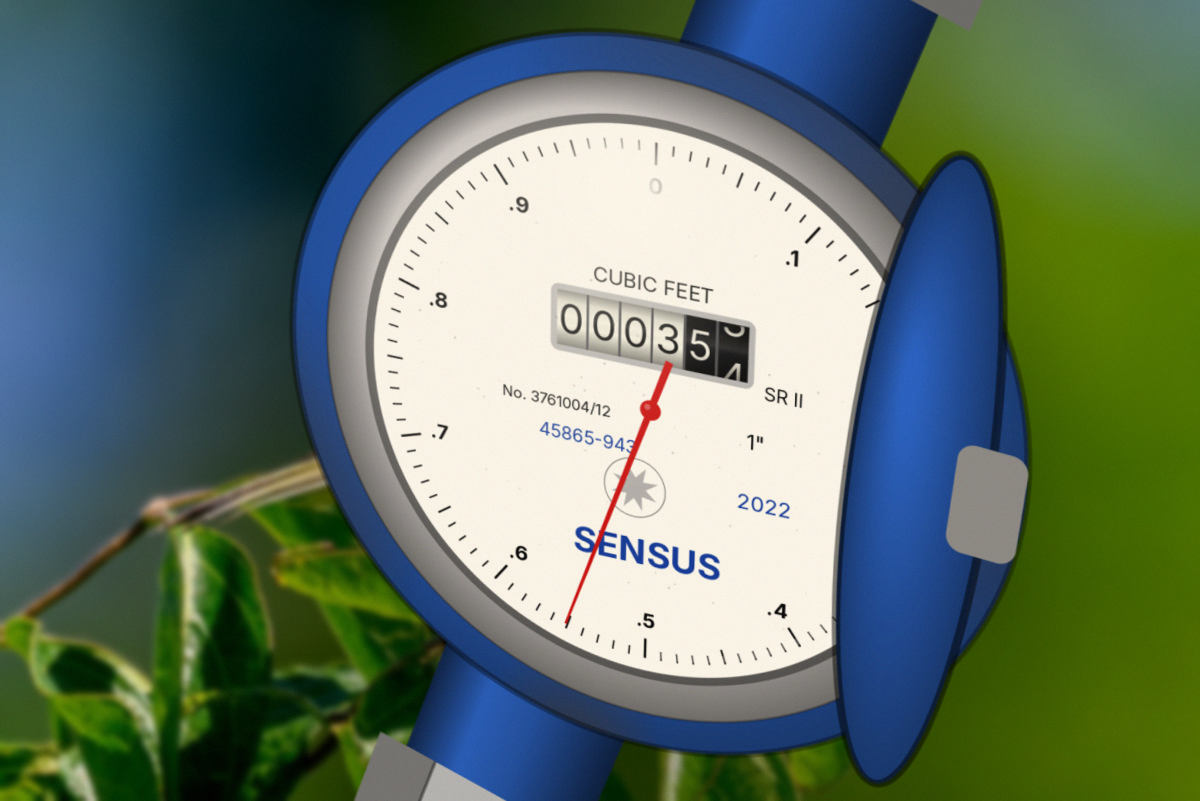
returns value=353.55 unit=ft³
